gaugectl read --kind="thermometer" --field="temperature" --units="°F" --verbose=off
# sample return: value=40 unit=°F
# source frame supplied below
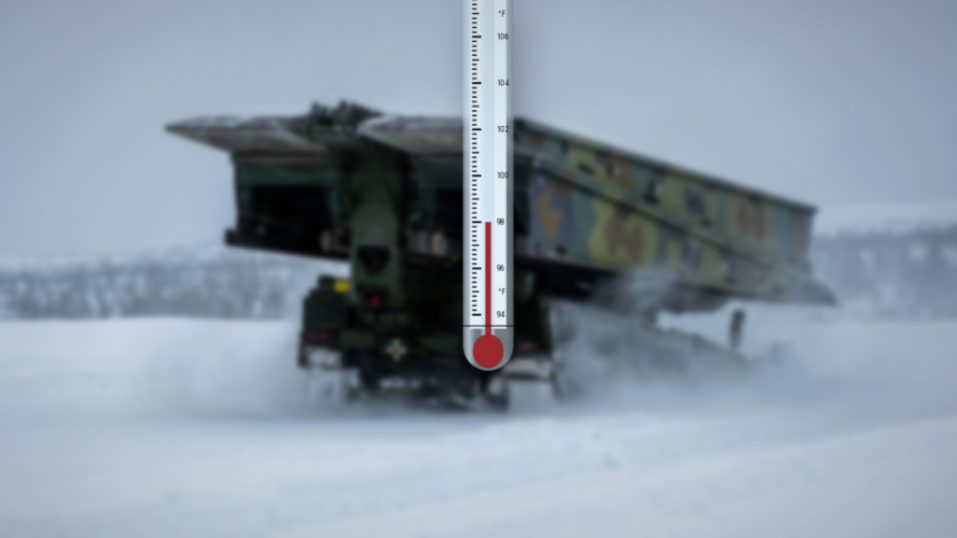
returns value=98 unit=°F
